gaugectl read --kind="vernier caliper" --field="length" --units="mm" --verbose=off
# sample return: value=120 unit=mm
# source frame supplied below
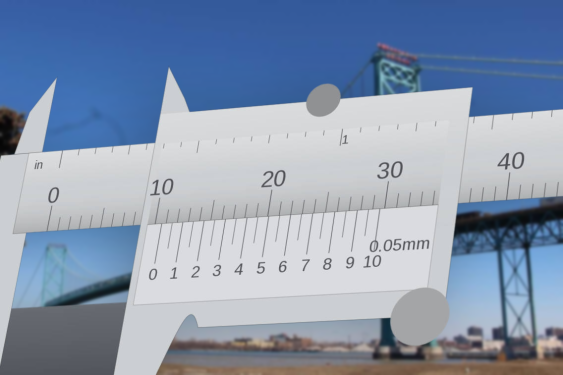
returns value=10.6 unit=mm
